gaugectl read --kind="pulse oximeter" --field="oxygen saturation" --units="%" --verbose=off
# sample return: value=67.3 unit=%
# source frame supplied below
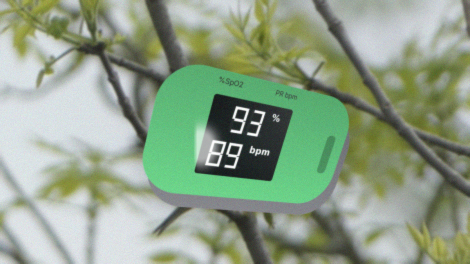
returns value=93 unit=%
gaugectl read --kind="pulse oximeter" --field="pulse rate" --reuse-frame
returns value=89 unit=bpm
